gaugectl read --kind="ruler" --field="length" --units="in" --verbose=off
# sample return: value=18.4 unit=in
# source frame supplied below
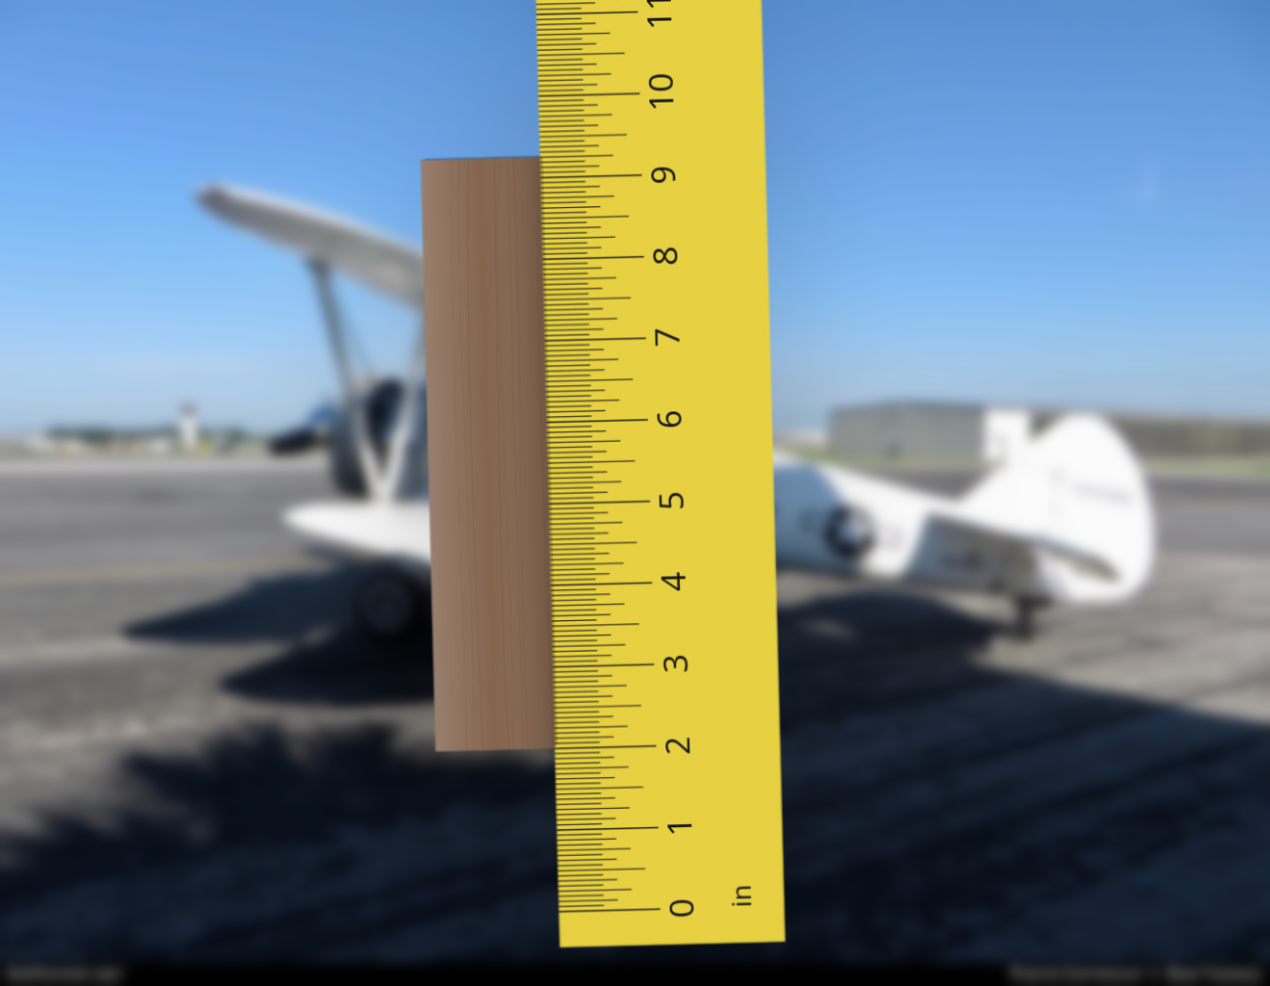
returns value=7.25 unit=in
